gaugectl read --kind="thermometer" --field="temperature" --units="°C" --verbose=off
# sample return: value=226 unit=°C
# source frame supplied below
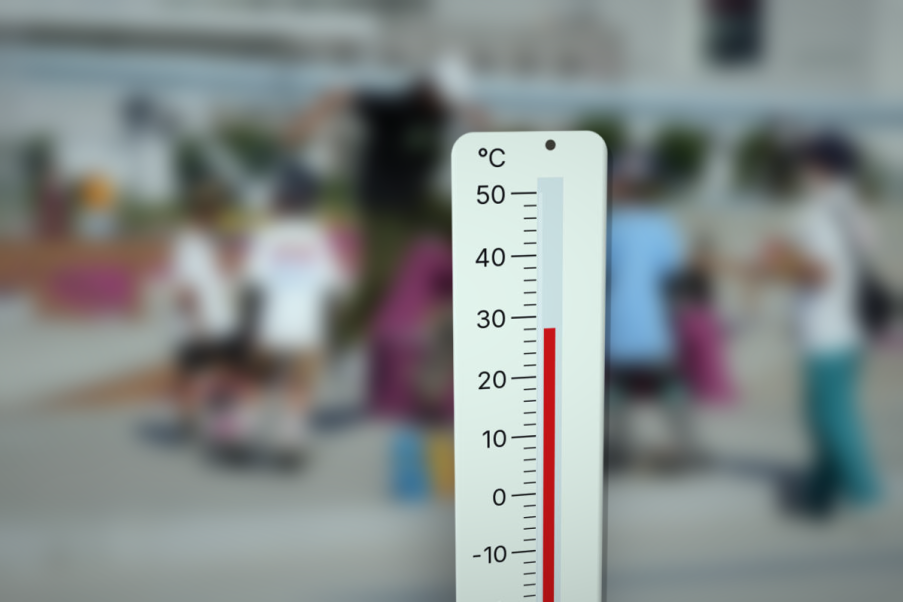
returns value=28 unit=°C
